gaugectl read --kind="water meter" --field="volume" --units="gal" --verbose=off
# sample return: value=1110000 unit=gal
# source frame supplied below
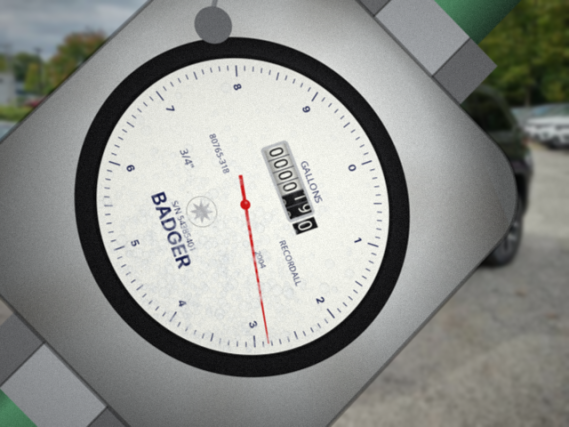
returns value=192.8 unit=gal
